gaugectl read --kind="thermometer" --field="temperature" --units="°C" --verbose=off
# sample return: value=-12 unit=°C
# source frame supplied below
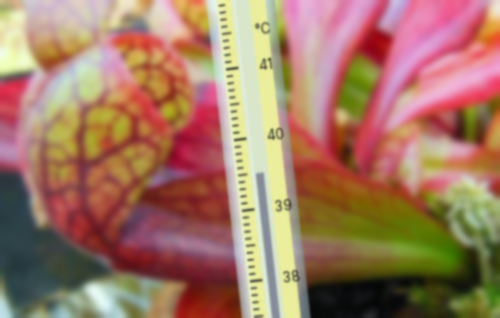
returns value=39.5 unit=°C
